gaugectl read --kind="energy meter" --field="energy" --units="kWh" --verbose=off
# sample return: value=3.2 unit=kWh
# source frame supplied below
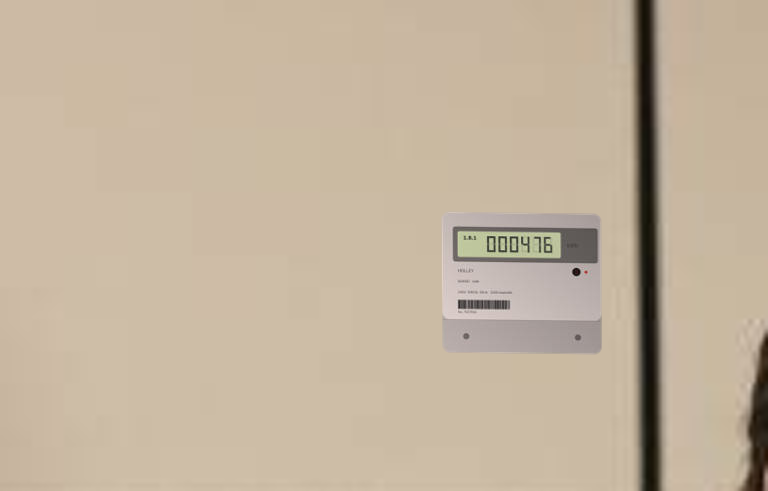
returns value=476 unit=kWh
